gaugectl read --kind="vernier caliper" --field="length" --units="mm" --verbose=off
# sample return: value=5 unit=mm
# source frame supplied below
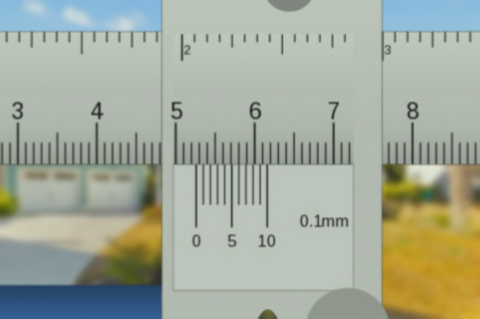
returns value=52.6 unit=mm
